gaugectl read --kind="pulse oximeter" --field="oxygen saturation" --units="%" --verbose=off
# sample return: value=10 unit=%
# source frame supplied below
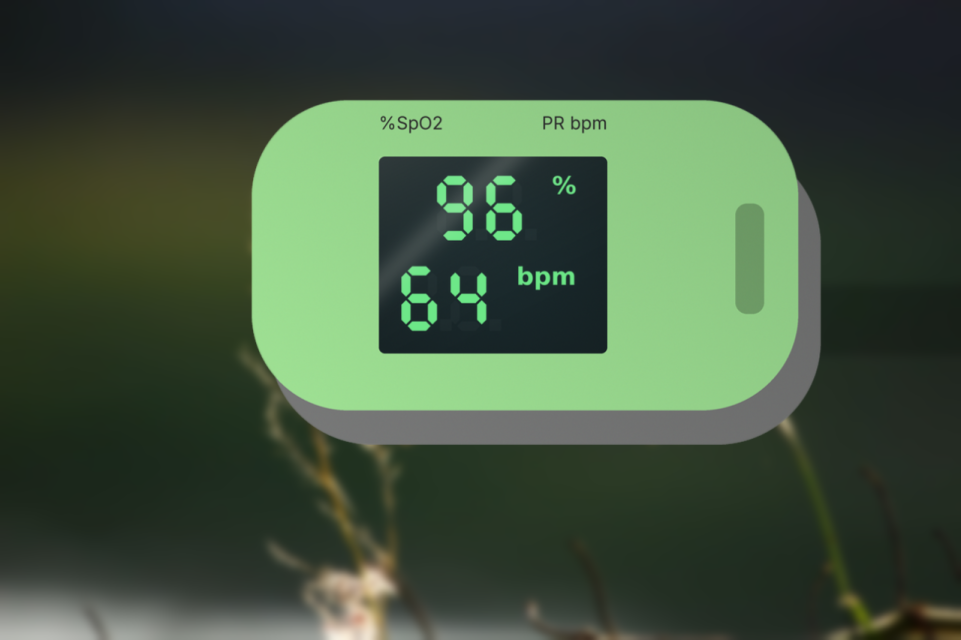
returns value=96 unit=%
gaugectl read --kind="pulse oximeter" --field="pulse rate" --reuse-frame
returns value=64 unit=bpm
